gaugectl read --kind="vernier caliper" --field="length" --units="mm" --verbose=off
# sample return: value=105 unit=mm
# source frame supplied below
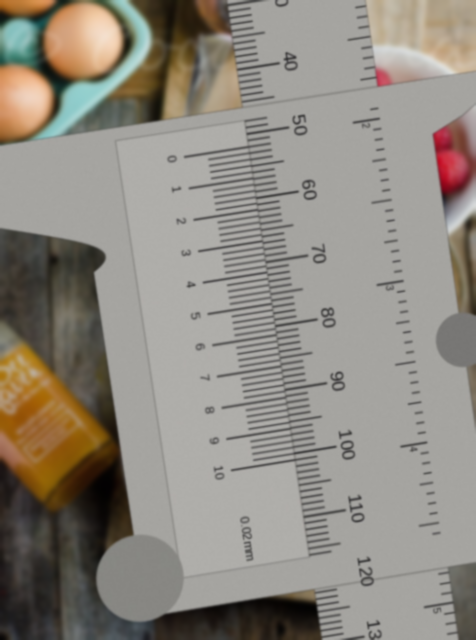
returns value=52.0 unit=mm
